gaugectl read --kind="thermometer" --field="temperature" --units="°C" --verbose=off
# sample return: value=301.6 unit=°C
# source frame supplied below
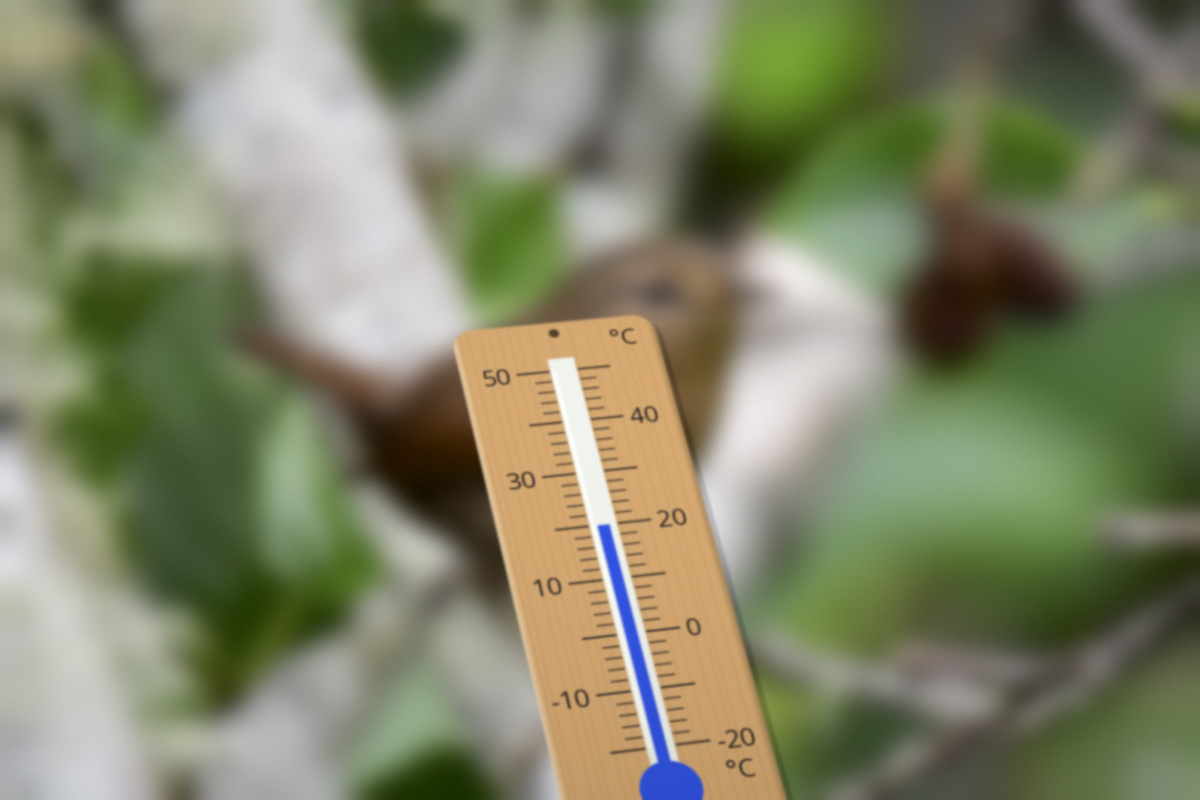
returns value=20 unit=°C
